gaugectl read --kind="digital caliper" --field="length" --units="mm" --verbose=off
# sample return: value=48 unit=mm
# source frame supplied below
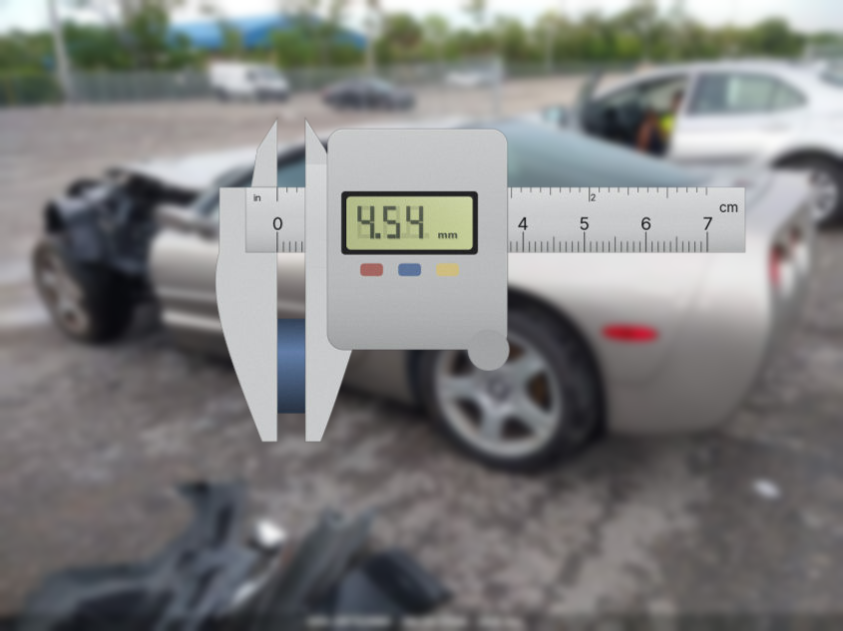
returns value=4.54 unit=mm
